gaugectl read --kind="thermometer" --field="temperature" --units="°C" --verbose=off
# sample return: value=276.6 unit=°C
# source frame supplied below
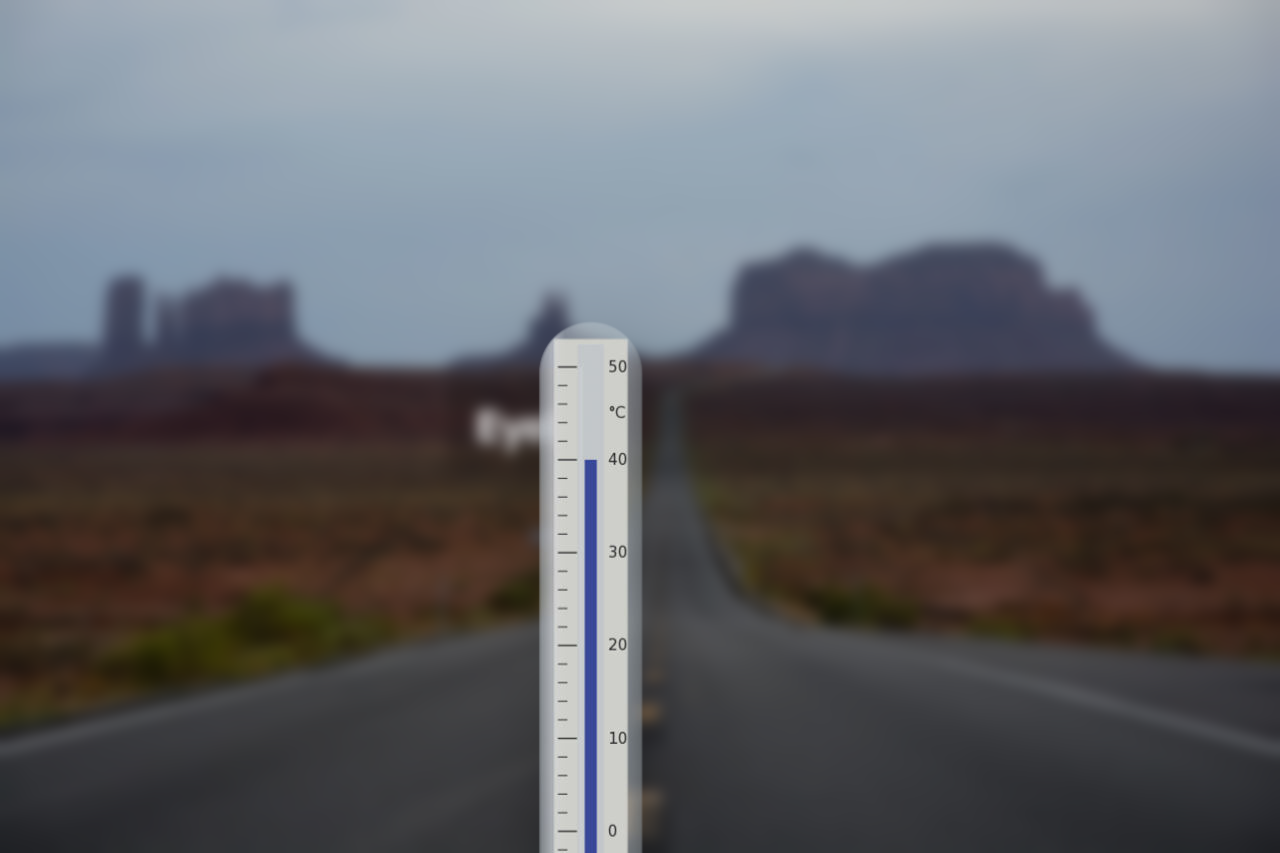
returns value=40 unit=°C
